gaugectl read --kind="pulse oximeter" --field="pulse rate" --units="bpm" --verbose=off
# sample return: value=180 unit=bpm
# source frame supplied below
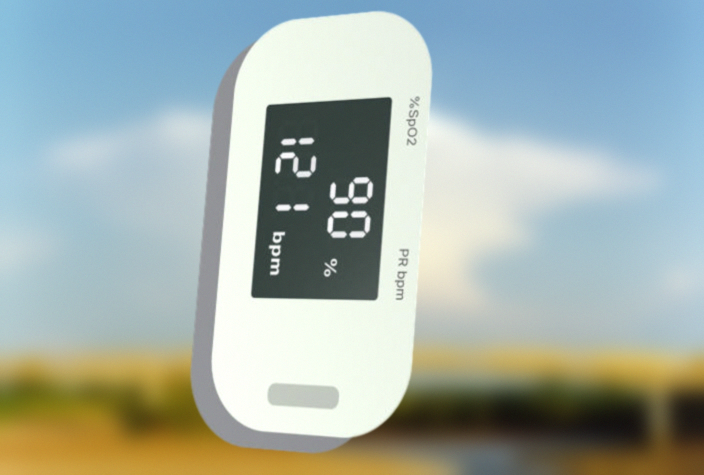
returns value=121 unit=bpm
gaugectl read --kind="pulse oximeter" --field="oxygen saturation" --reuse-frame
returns value=90 unit=%
